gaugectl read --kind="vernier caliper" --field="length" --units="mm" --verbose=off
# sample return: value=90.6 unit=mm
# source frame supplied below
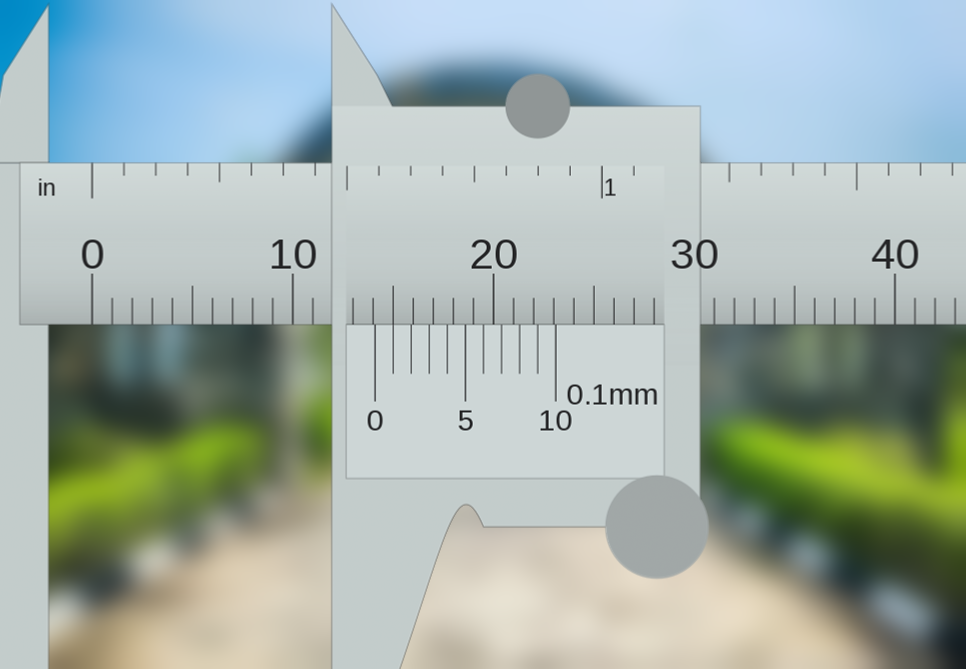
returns value=14.1 unit=mm
